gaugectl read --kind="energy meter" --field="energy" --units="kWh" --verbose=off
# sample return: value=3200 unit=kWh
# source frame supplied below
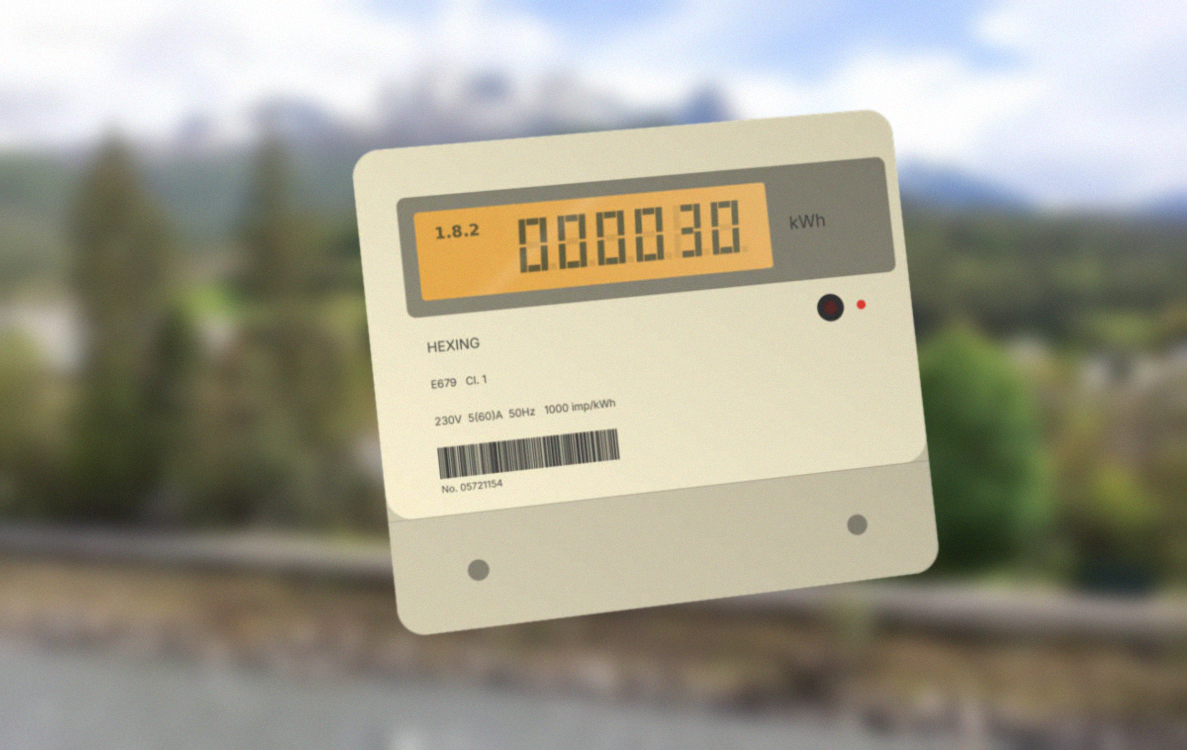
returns value=30 unit=kWh
